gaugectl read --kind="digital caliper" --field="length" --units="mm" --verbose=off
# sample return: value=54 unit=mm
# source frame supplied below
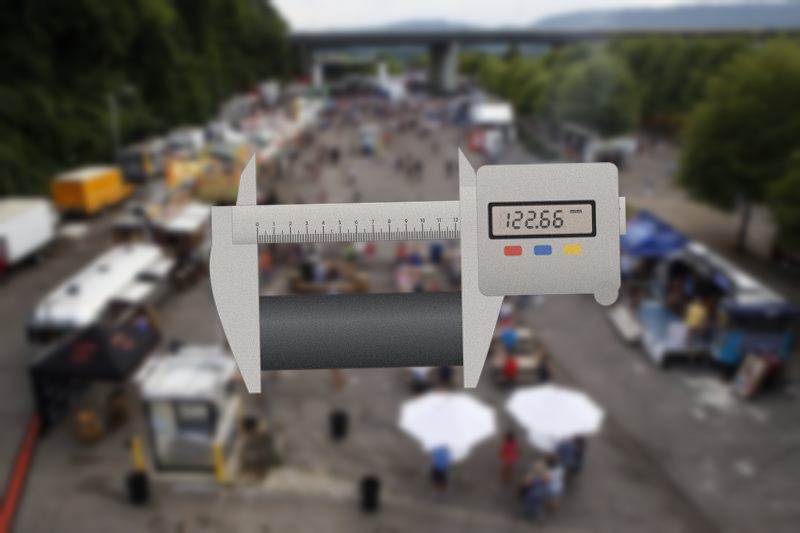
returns value=122.66 unit=mm
